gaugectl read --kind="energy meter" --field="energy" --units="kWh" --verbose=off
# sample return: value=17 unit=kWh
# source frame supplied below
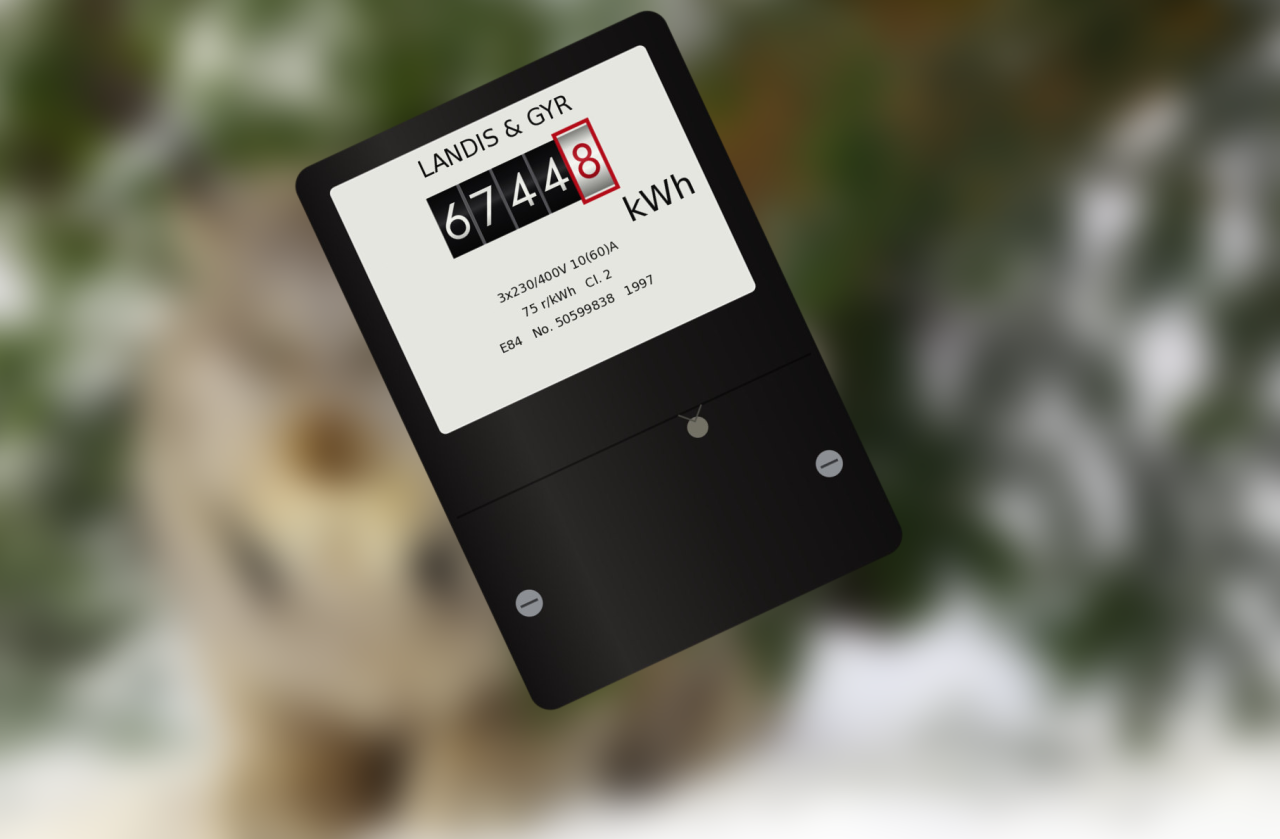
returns value=6744.8 unit=kWh
